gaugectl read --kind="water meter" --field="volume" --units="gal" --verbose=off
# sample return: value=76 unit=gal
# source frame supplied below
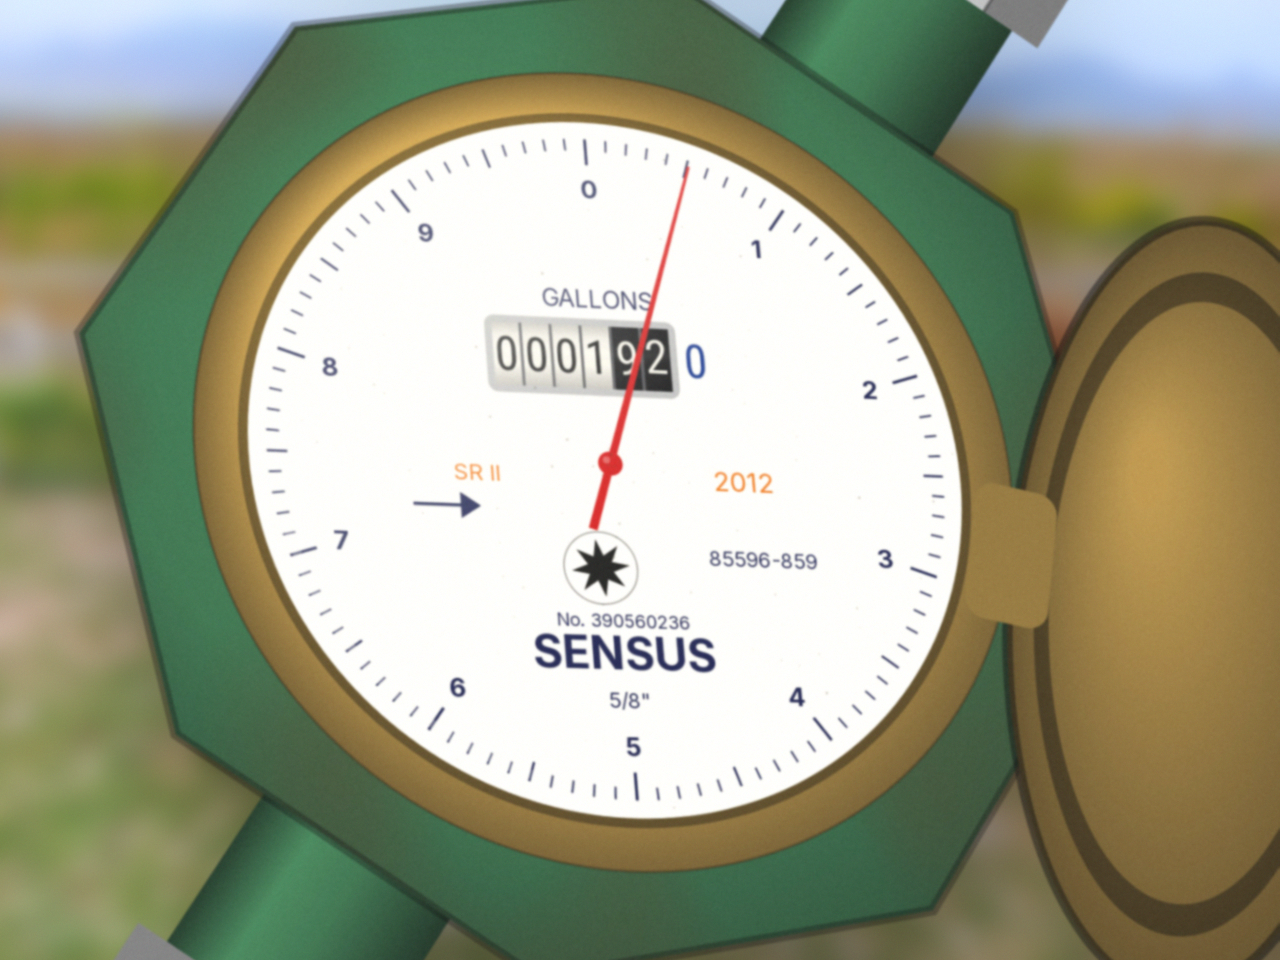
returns value=1920.5 unit=gal
